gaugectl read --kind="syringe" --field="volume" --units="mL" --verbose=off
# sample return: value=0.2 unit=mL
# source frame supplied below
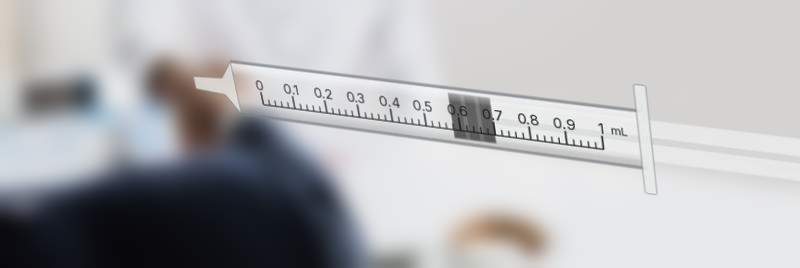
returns value=0.58 unit=mL
